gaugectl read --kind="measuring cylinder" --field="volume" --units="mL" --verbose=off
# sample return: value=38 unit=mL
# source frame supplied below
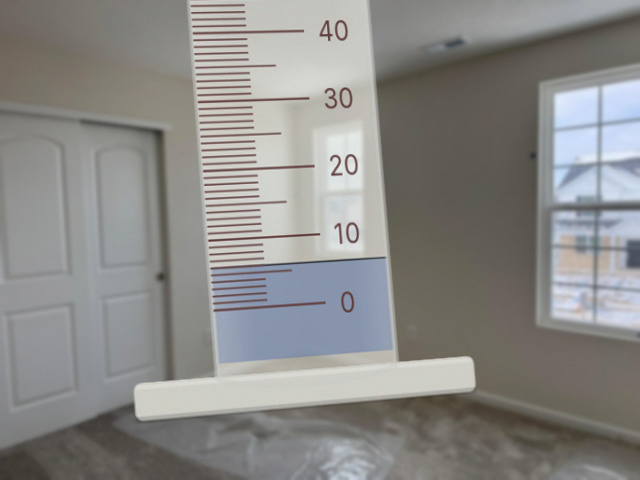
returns value=6 unit=mL
